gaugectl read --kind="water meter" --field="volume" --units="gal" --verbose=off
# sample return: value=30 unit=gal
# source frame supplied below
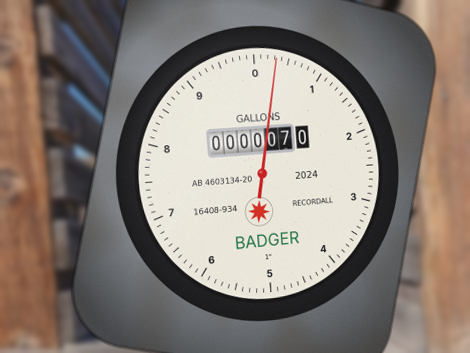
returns value=70.3 unit=gal
